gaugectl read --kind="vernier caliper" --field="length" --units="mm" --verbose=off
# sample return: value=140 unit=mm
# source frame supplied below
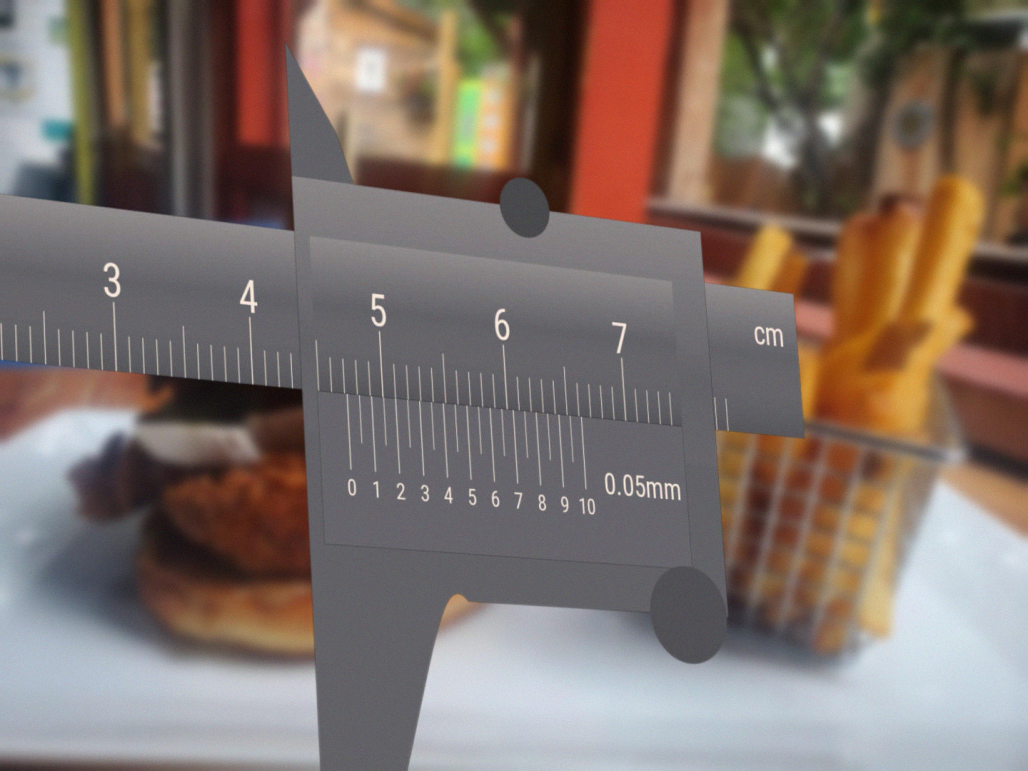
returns value=47.2 unit=mm
